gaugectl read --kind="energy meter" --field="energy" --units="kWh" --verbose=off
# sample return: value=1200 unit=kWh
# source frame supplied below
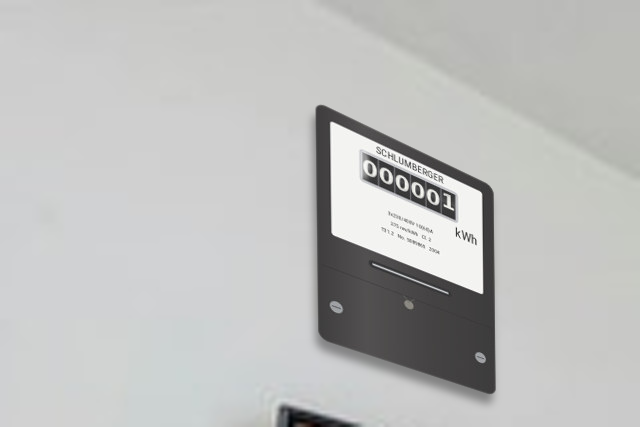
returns value=1 unit=kWh
